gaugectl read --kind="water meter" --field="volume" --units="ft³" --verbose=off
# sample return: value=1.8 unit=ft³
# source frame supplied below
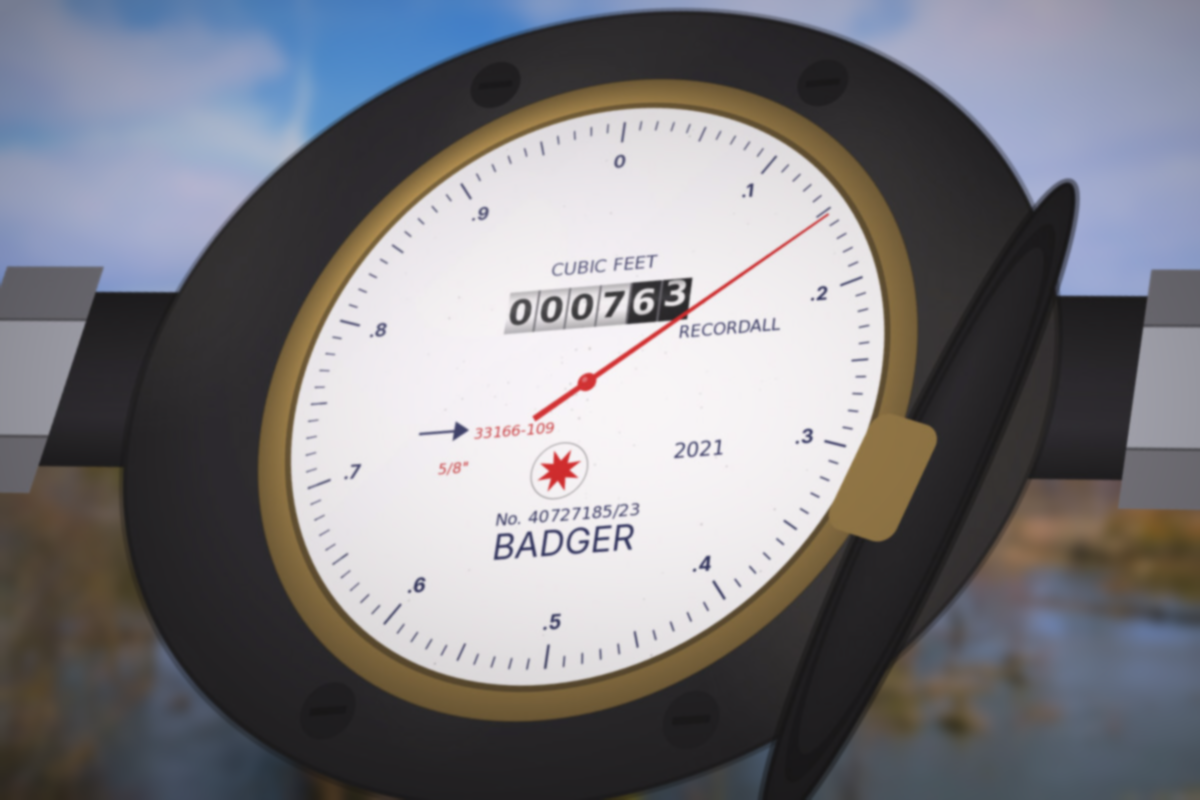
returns value=763.15 unit=ft³
